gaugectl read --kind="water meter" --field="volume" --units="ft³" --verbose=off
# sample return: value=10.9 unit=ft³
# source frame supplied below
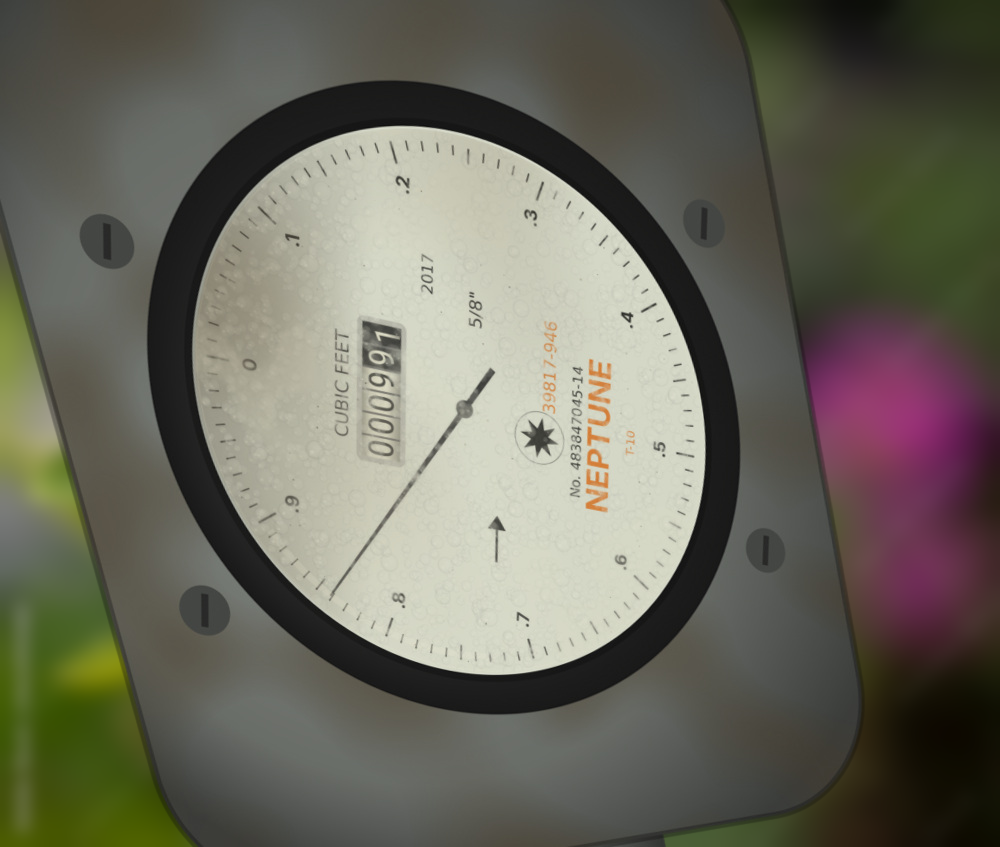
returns value=990.84 unit=ft³
